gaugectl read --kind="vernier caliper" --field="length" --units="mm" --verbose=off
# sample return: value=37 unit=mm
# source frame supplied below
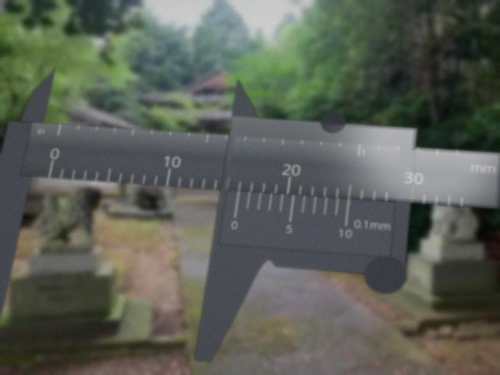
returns value=16.0 unit=mm
